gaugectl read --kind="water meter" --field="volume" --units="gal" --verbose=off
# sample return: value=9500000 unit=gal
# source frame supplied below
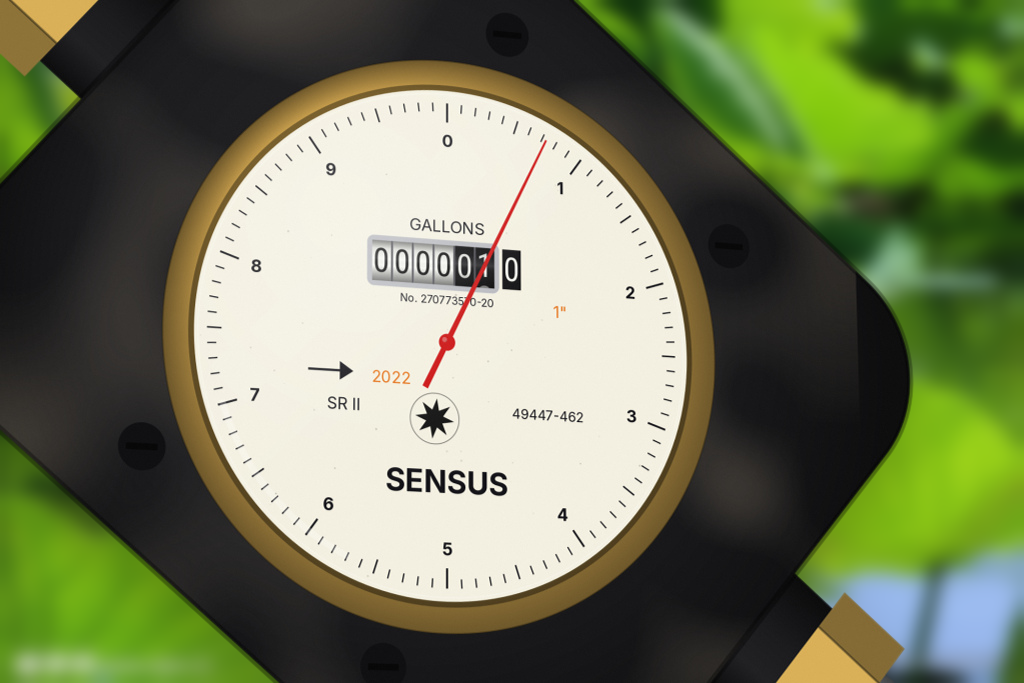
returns value=10.7 unit=gal
